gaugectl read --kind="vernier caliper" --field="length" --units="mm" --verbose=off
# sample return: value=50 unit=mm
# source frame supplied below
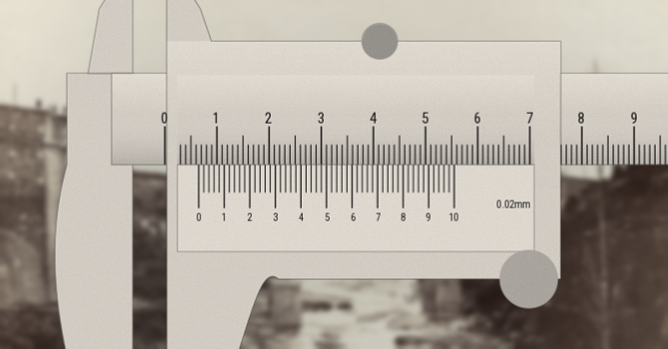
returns value=6.5 unit=mm
